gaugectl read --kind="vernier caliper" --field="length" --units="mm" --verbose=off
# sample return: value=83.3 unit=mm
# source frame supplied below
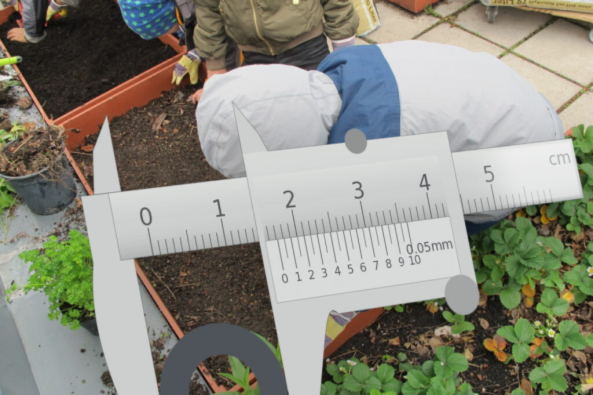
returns value=17.2 unit=mm
